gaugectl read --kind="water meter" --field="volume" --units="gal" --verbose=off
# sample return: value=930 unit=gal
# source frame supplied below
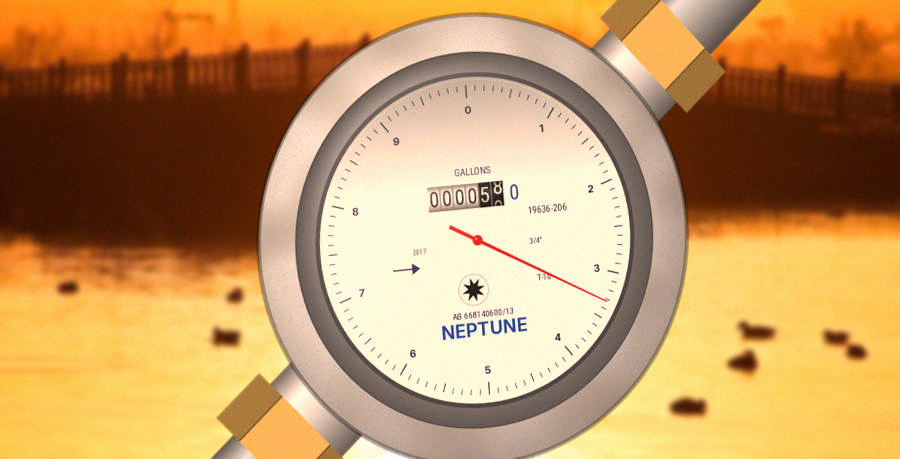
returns value=583.3 unit=gal
